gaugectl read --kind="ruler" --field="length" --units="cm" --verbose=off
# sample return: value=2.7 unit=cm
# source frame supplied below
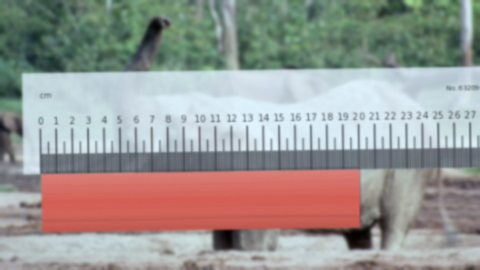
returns value=20 unit=cm
